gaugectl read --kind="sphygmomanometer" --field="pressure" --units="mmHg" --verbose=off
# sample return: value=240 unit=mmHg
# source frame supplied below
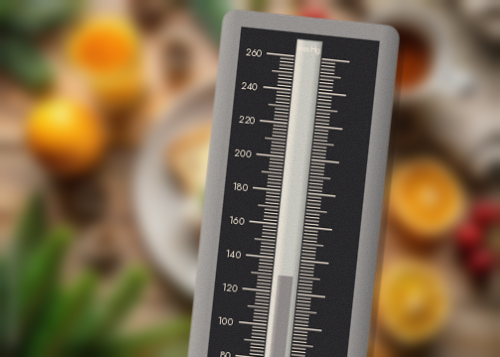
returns value=130 unit=mmHg
